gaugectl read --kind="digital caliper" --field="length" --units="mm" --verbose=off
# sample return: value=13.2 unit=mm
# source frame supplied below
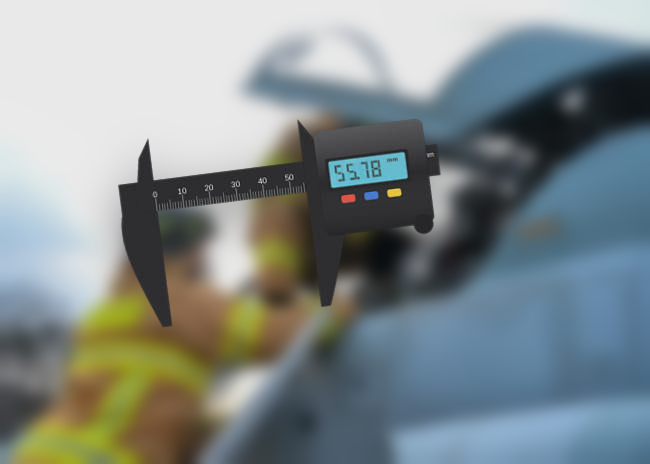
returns value=55.78 unit=mm
